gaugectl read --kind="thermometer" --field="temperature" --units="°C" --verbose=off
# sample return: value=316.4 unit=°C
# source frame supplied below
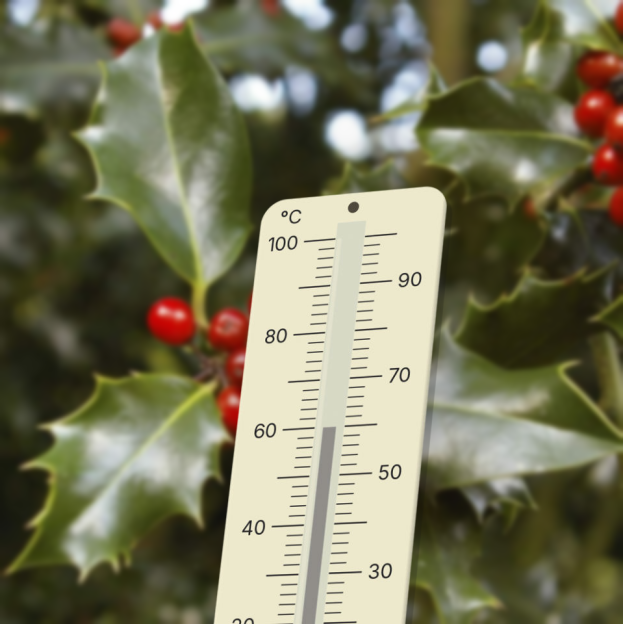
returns value=60 unit=°C
